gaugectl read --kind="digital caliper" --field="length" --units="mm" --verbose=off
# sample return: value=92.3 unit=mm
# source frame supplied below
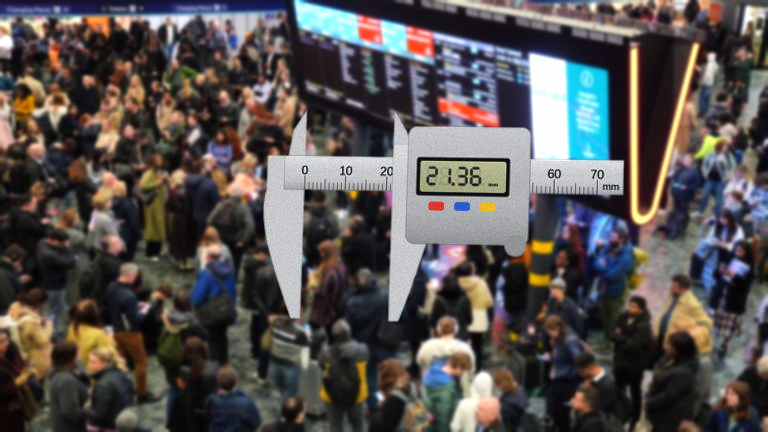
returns value=21.36 unit=mm
